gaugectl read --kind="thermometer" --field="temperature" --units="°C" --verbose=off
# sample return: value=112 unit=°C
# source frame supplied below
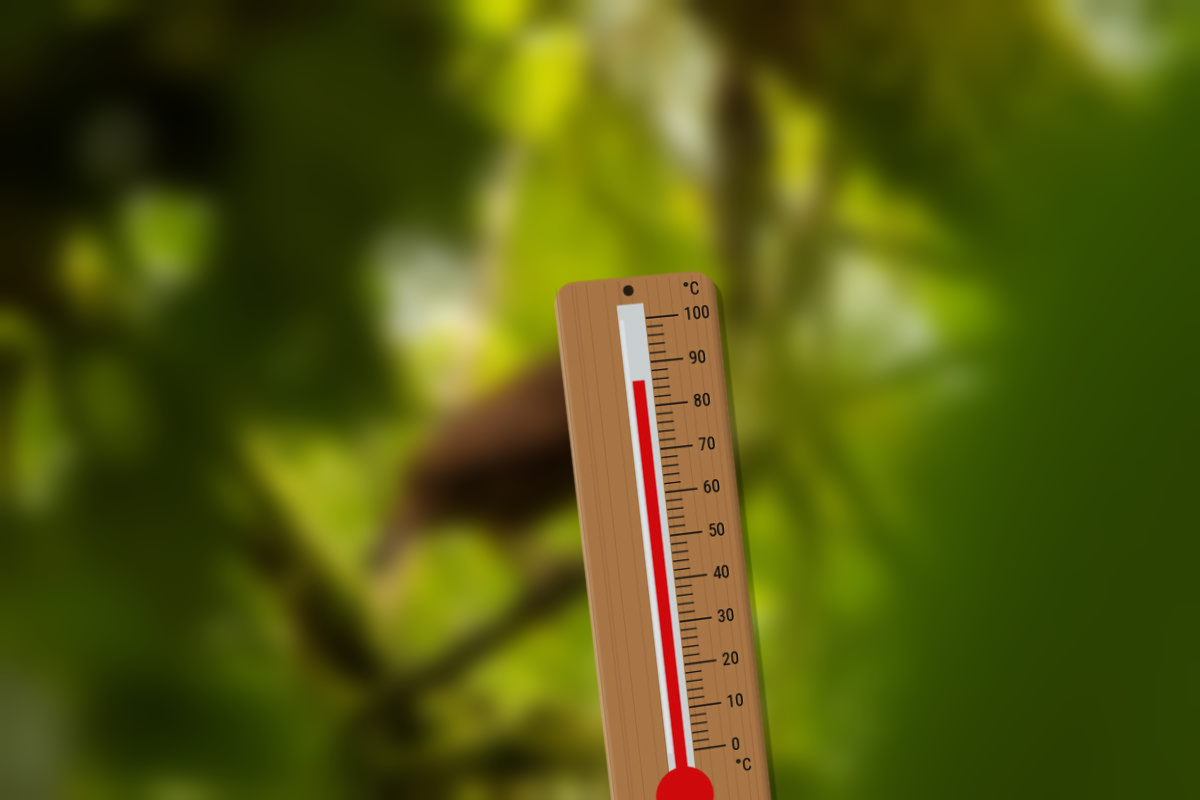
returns value=86 unit=°C
